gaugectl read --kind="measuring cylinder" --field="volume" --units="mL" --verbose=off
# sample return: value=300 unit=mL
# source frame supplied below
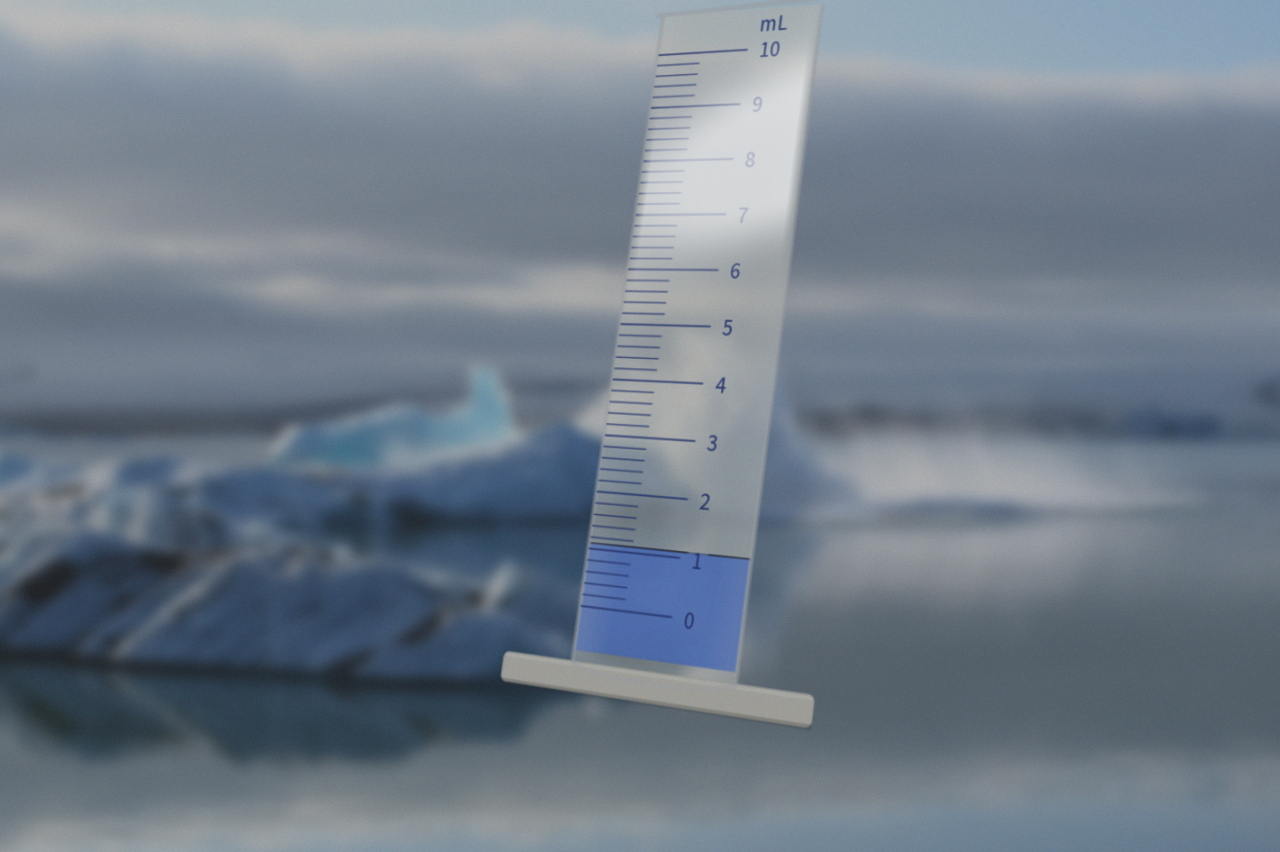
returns value=1.1 unit=mL
